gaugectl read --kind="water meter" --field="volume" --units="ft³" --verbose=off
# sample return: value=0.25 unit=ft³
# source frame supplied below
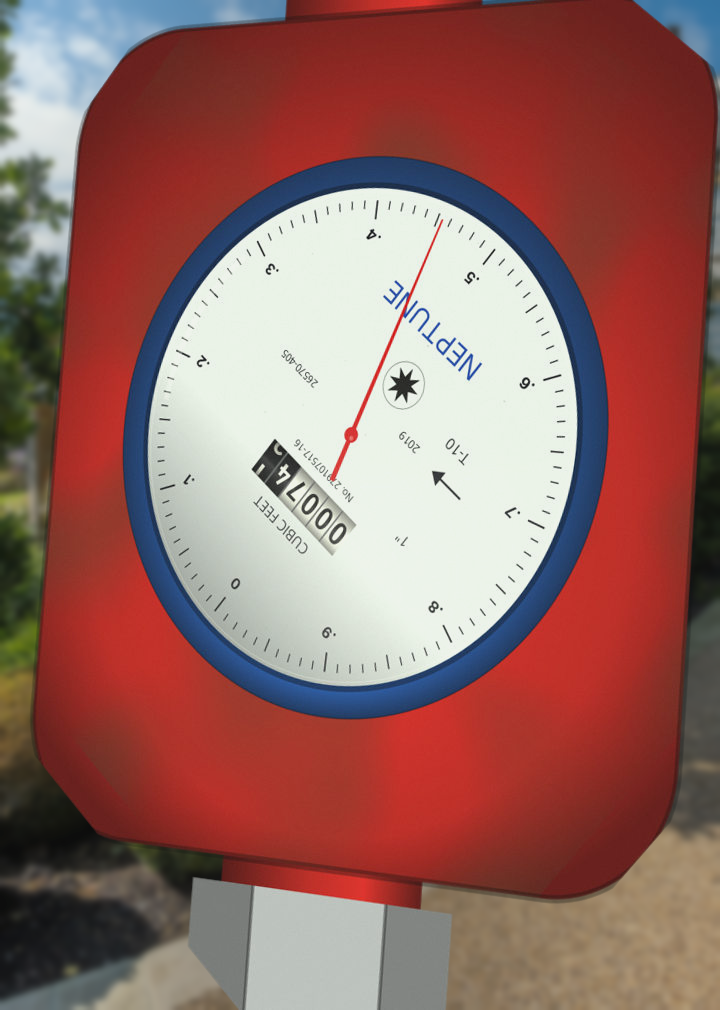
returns value=741.45 unit=ft³
